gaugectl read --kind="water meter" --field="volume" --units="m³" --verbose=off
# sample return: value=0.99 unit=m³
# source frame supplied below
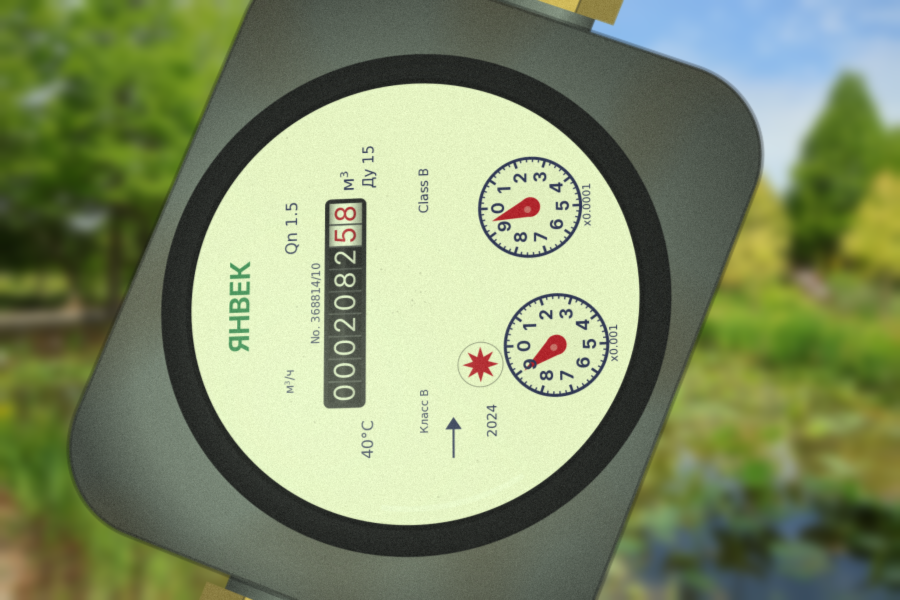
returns value=2082.5889 unit=m³
